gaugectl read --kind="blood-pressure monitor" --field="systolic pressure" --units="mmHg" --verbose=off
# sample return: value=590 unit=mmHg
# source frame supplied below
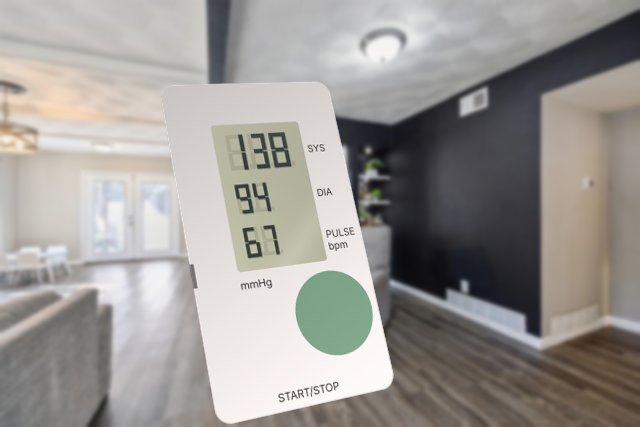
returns value=138 unit=mmHg
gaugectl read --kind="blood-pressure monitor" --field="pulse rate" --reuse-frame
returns value=67 unit=bpm
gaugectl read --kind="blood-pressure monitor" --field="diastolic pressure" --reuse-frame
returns value=94 unit=mmHg
